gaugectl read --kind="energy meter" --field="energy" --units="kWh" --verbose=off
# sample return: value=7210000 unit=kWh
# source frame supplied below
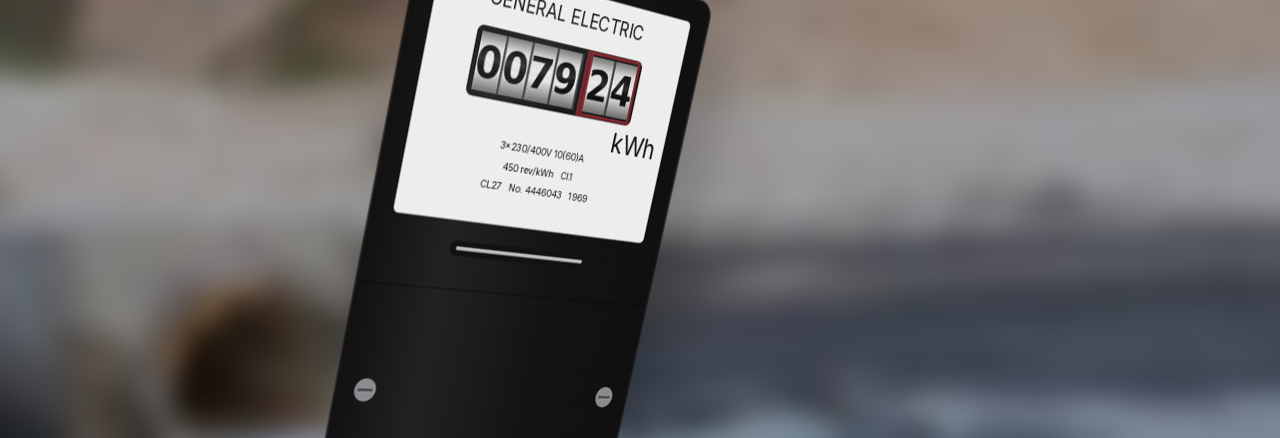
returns value=79.24 unit=kWh
